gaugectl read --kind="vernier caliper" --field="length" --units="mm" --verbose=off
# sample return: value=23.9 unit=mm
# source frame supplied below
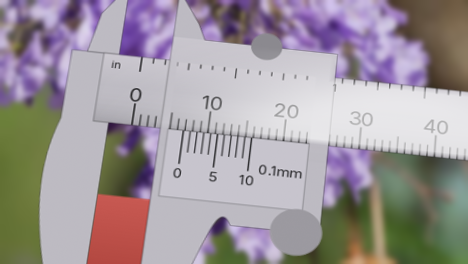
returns value=6.8 unit=mm
